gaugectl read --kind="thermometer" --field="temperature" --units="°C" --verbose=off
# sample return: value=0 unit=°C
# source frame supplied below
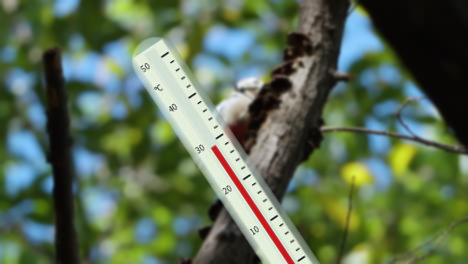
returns value=29 unit=°C
